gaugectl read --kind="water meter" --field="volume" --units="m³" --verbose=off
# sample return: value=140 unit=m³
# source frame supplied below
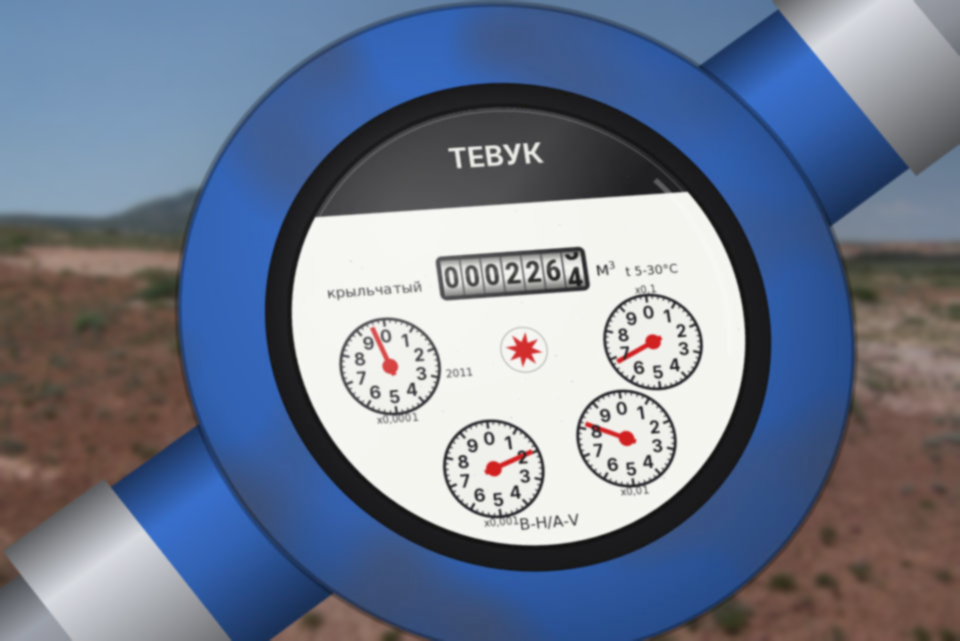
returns value=2263.6819 unit=m³
